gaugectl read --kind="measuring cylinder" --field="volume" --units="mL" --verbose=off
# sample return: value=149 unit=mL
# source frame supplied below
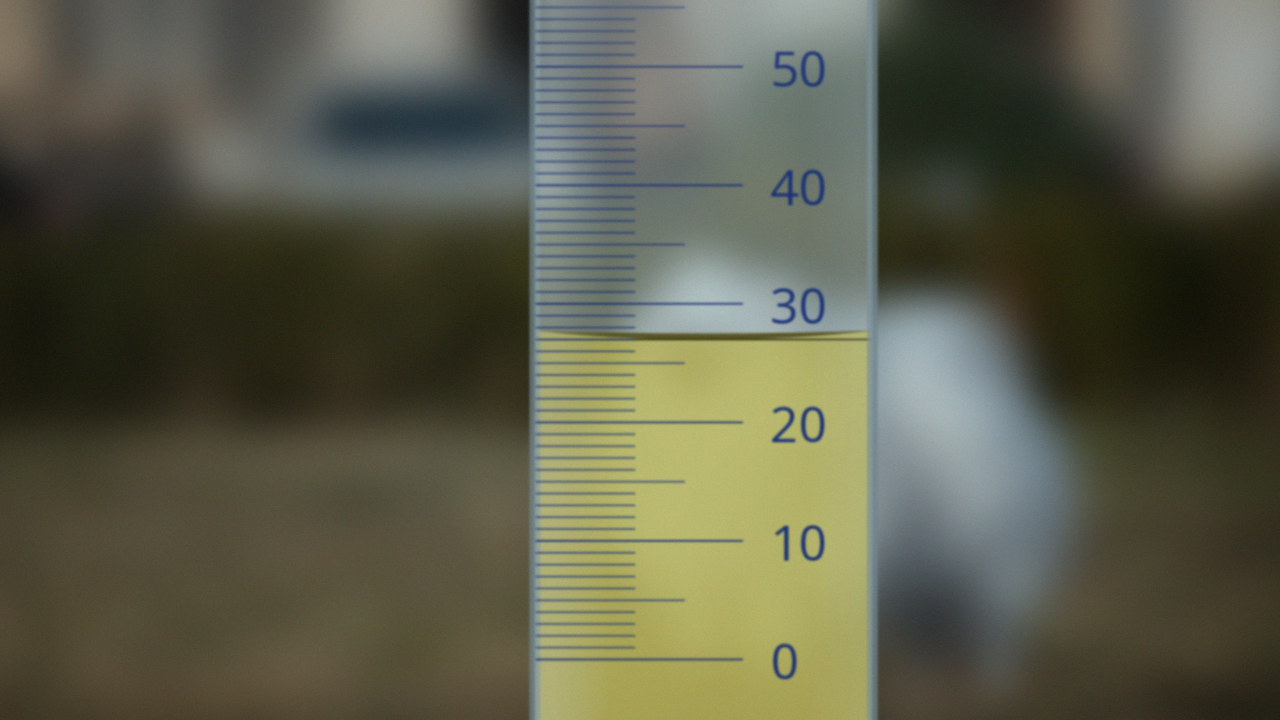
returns value=27 unit=mL
